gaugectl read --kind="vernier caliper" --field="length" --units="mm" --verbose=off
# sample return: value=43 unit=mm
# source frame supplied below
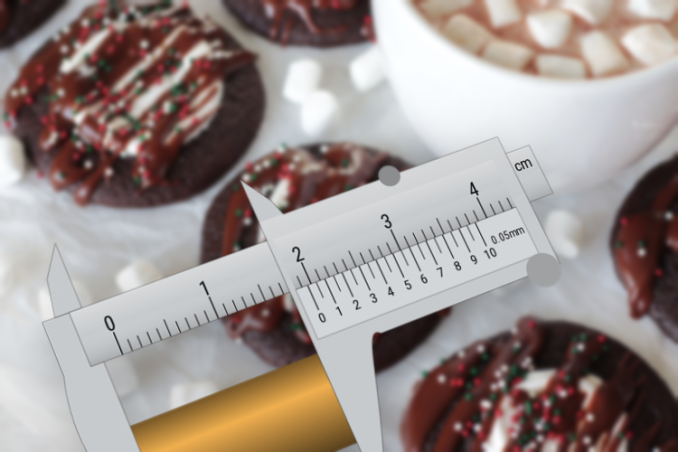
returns value=19.6 unit=mm
